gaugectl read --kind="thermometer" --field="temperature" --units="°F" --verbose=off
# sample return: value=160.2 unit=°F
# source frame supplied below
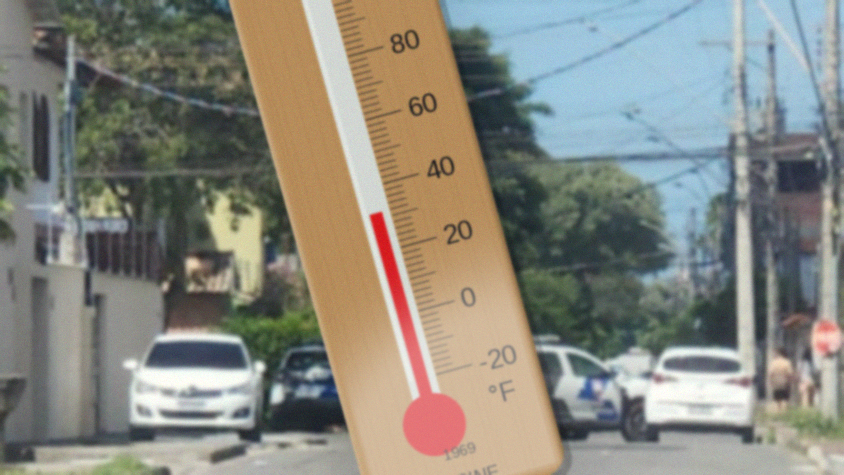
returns value=32 unit=°F
